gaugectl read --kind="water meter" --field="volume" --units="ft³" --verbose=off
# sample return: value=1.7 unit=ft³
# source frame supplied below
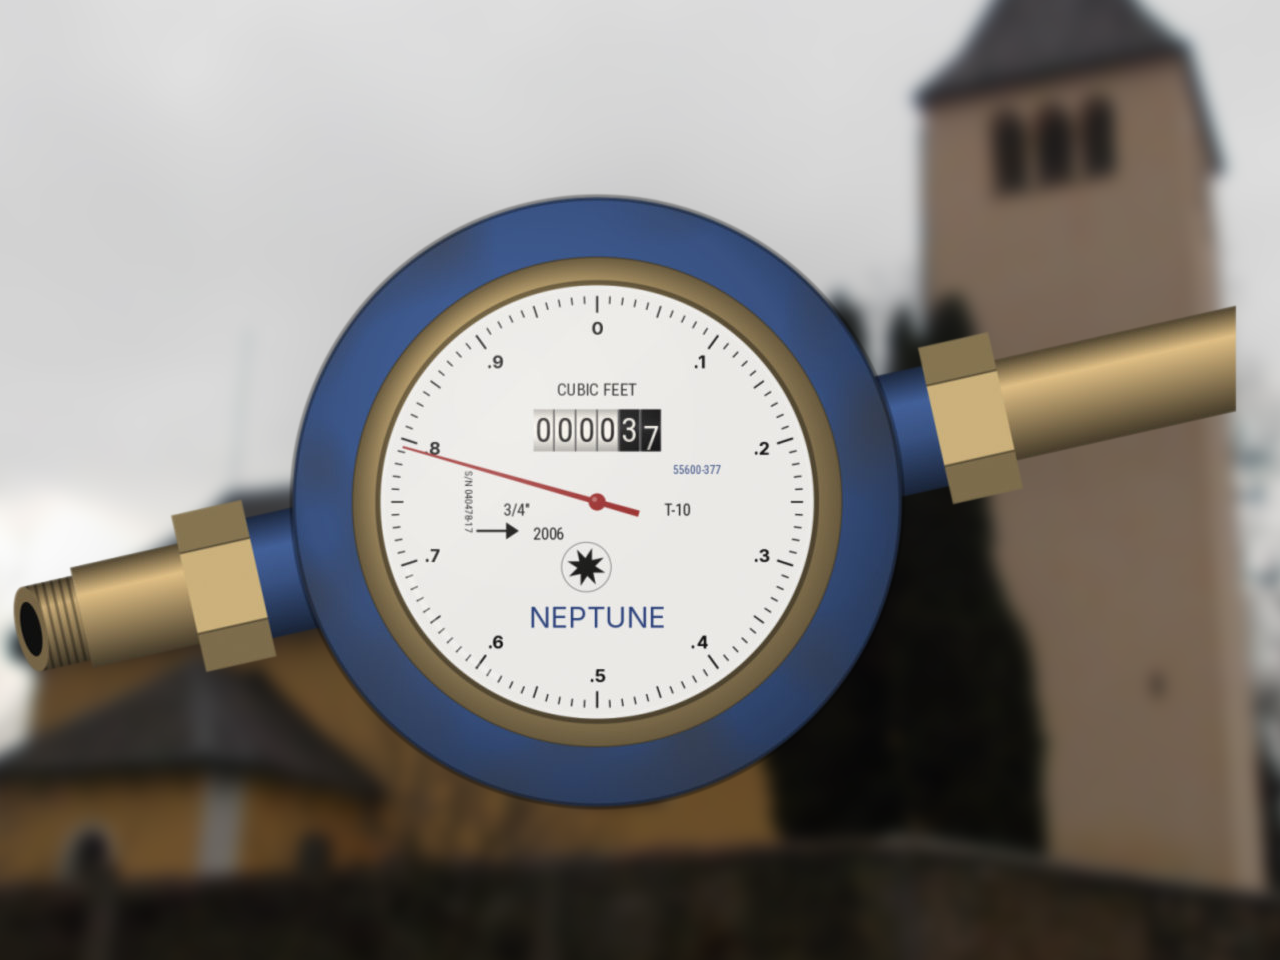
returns value=36.79 unit=ft³
